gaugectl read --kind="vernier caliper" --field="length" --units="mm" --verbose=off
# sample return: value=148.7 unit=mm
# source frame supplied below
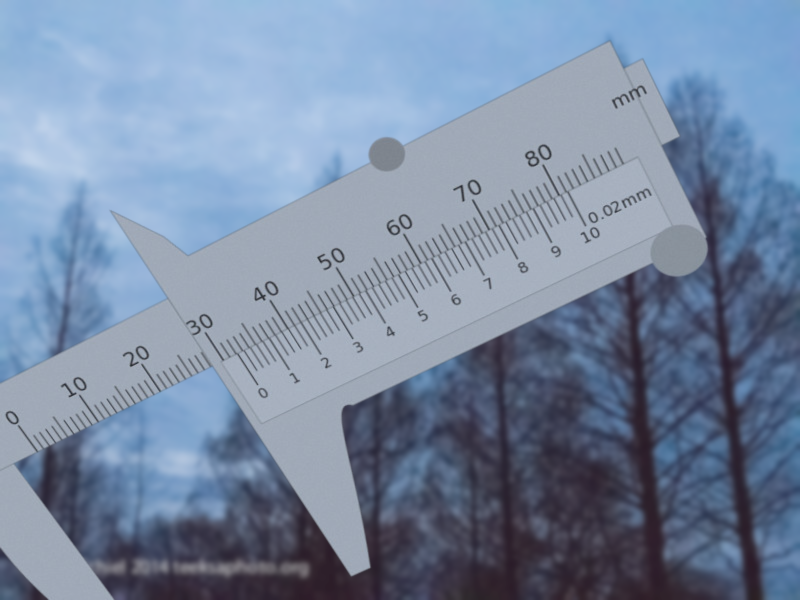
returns value=32.2 unit=mm
